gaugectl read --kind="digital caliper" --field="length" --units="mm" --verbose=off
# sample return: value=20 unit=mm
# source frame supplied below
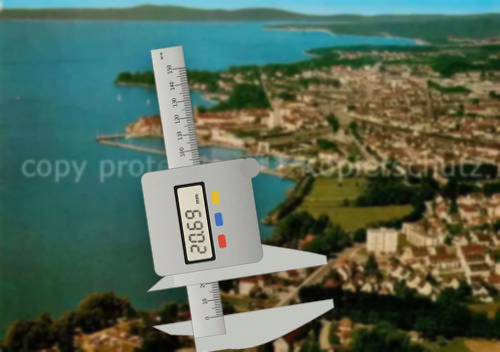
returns value=20.69 unit=mm
